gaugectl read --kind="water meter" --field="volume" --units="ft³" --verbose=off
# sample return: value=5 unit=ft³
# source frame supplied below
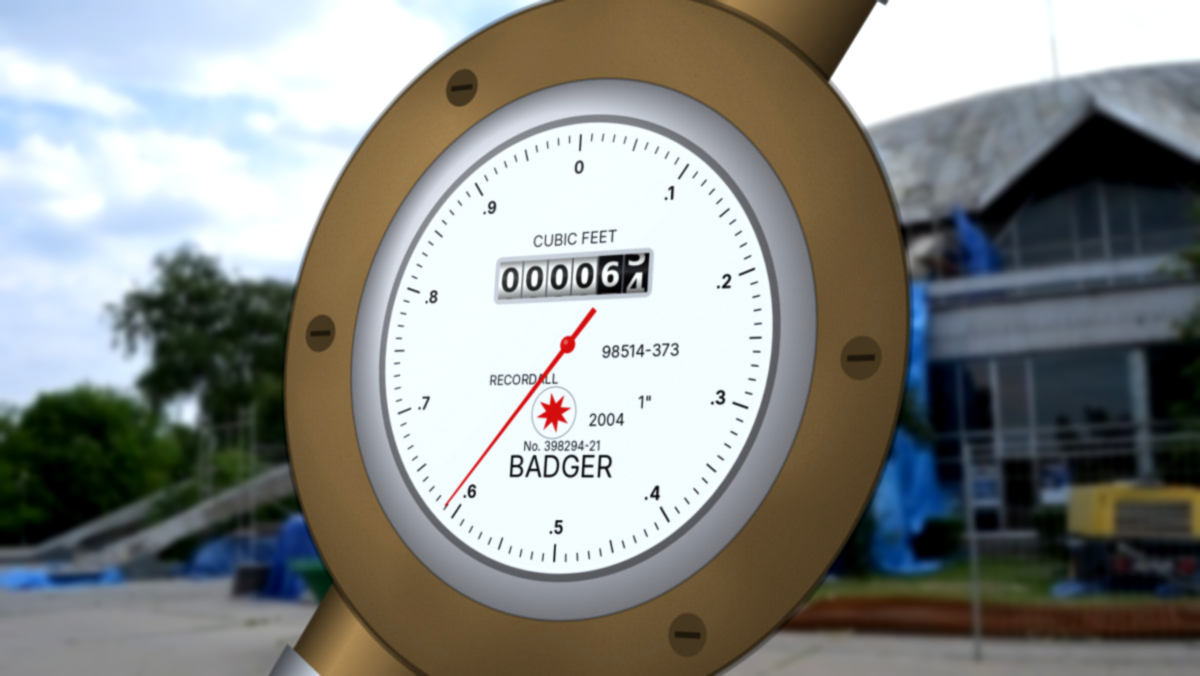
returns value=63.61 unit=ft³
